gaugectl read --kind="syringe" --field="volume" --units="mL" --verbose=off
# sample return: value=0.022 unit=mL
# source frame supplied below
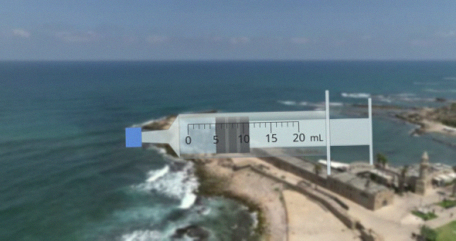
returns value=5 unit=mL
